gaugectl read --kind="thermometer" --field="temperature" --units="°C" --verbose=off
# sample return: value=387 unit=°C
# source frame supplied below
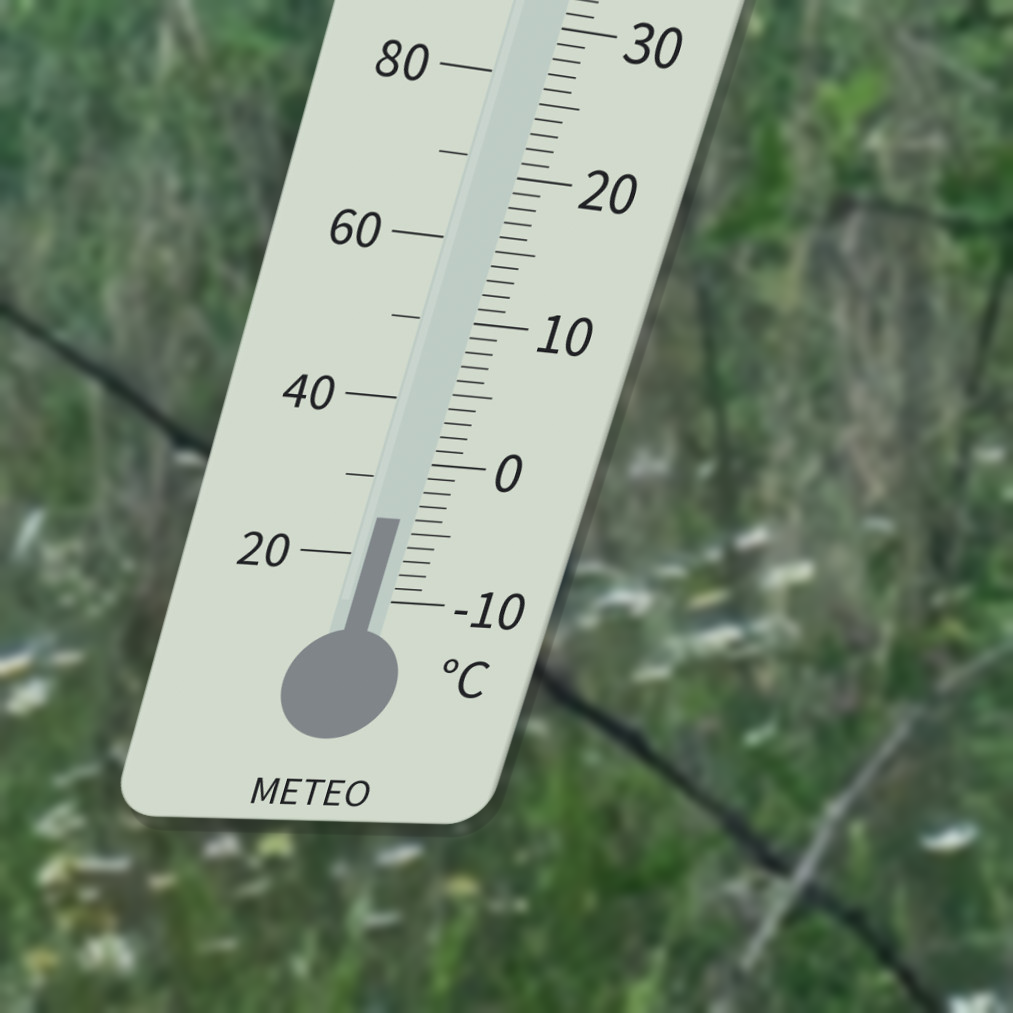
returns value=-4 unit=°C
